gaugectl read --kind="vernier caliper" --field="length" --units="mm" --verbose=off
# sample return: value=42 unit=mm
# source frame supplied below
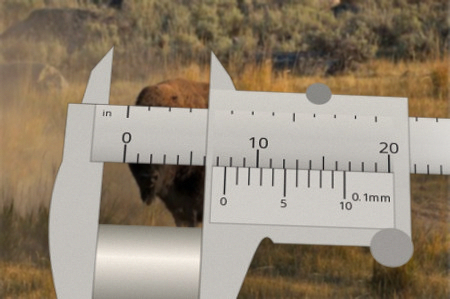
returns value=7.6 unit=mm
